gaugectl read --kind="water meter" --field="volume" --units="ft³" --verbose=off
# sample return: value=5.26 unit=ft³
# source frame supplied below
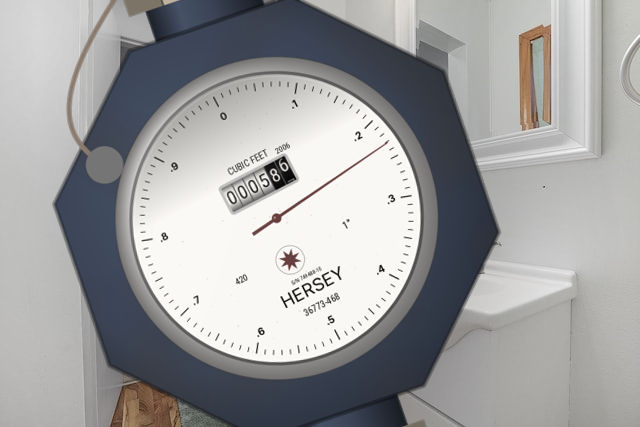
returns value=586.23 unit=ft³
